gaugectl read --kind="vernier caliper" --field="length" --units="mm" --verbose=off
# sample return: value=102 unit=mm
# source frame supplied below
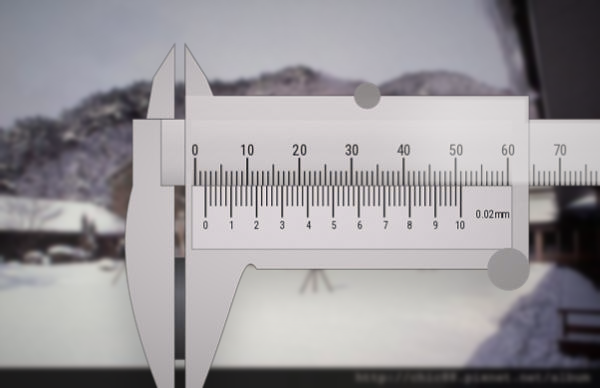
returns value=2.0 unit=mm
